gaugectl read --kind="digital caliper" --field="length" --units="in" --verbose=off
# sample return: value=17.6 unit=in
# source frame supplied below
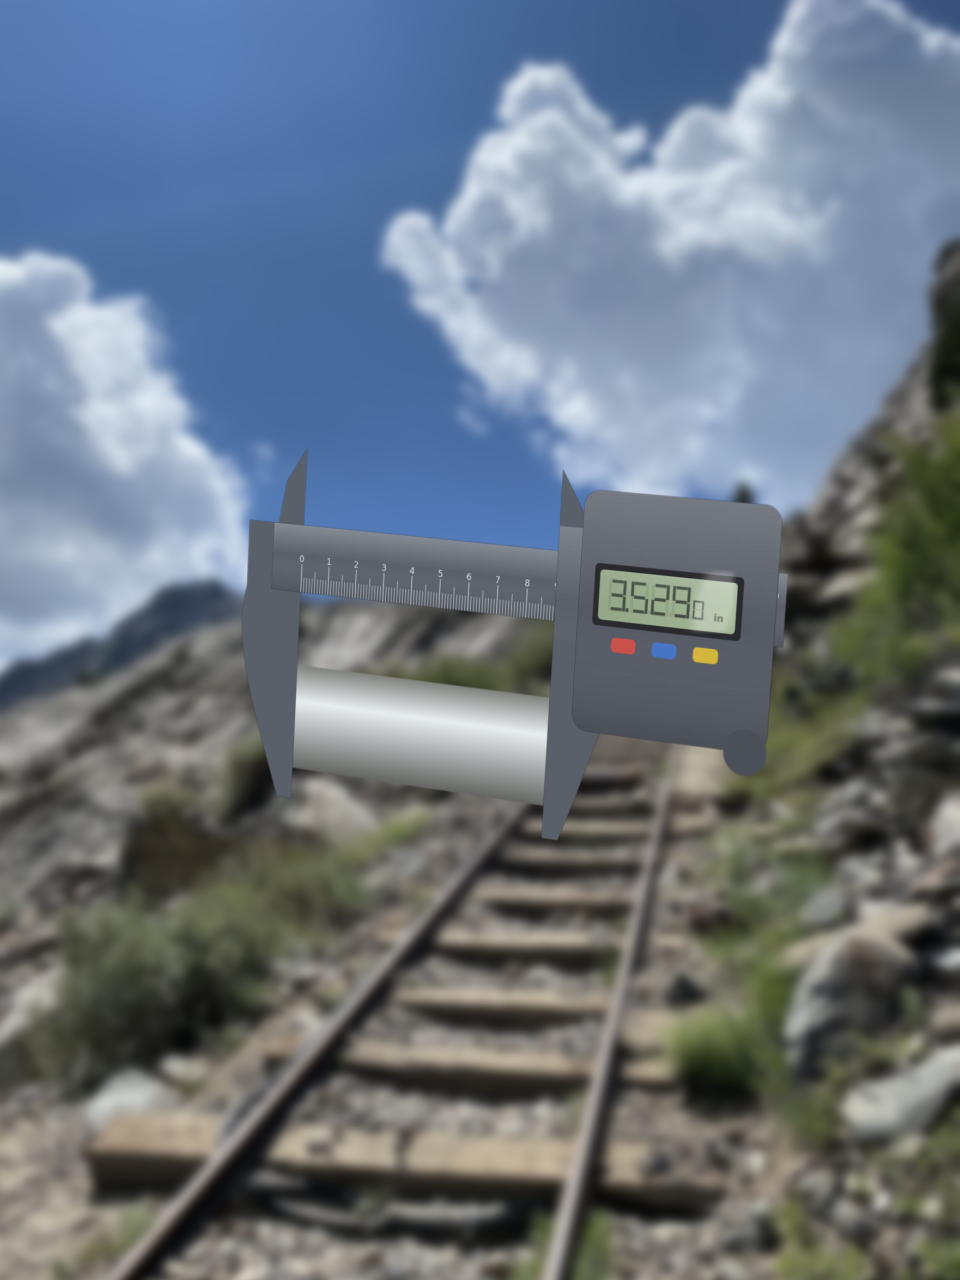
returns value=3.5290 unit=in
